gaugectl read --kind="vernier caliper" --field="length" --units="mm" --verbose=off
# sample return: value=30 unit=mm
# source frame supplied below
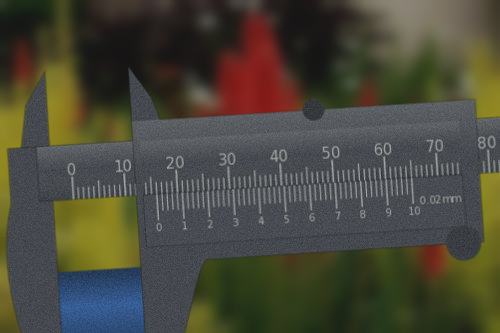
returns value=16.0 unit=mm
